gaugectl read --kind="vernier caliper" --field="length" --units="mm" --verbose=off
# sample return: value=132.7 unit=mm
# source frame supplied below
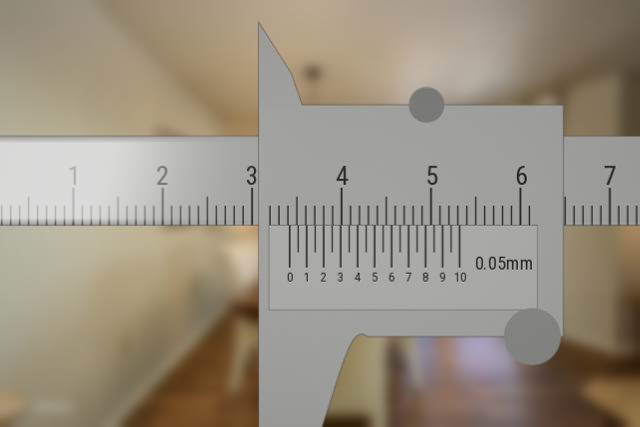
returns value=34.2 unit=mm
